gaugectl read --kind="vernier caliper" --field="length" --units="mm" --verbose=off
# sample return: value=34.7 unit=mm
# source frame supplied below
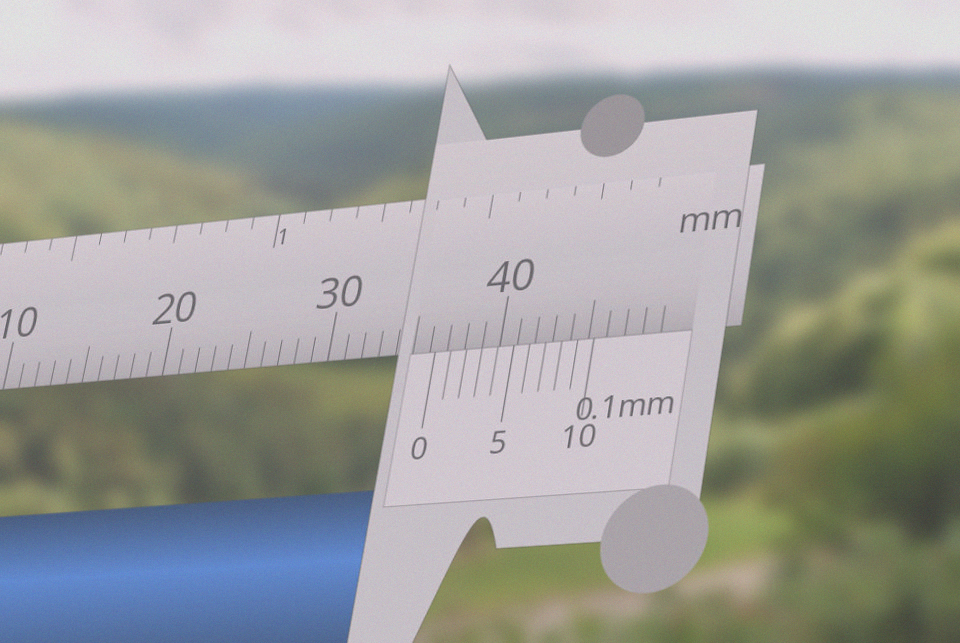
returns value=36.3 unit=mm
